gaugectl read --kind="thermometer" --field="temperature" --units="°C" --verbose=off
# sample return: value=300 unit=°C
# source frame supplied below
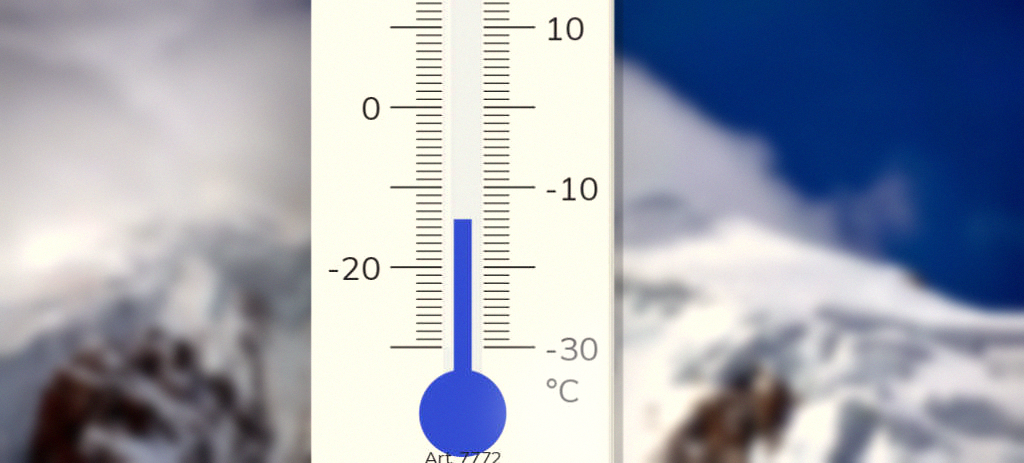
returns value=-14 unit=°C
